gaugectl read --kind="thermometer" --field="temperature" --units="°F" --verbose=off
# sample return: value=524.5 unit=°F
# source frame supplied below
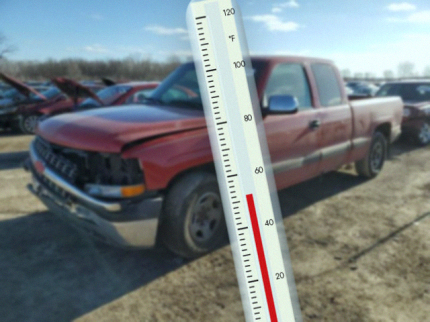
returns value=52 unit=°F
